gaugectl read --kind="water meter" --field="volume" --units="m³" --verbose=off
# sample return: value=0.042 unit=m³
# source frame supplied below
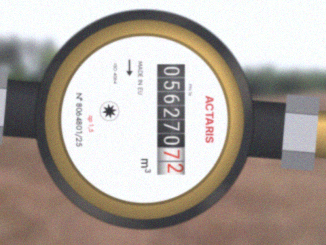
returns value=56270.72 unit=m³
